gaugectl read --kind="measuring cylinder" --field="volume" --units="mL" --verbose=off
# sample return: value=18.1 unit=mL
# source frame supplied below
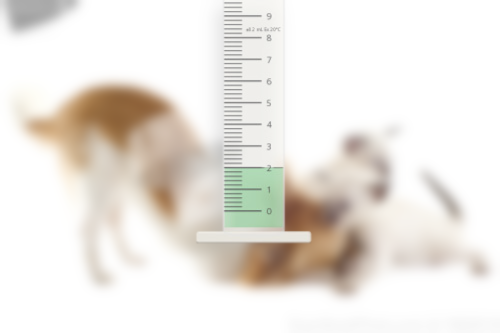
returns value=2 unit=mL
